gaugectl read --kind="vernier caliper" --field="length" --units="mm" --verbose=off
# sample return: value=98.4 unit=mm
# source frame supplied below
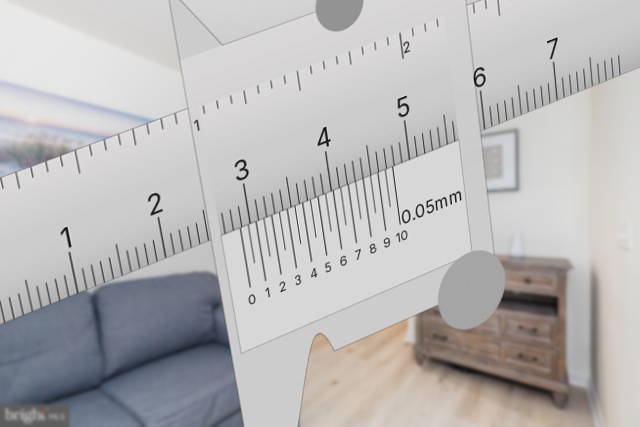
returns value=28.8 unit=mm
